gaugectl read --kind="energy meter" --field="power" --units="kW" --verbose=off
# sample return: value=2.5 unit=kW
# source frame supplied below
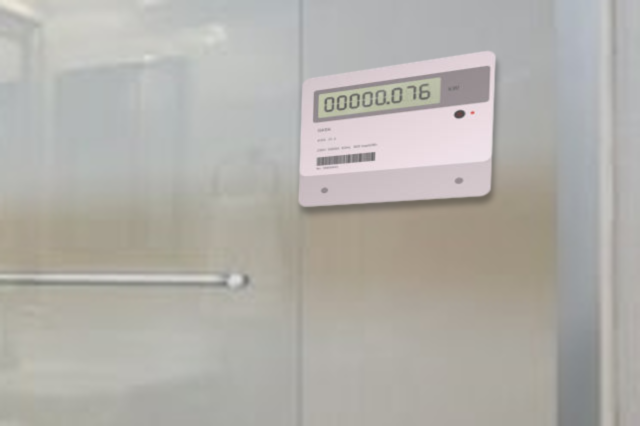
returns value=0.076 unit=kW
